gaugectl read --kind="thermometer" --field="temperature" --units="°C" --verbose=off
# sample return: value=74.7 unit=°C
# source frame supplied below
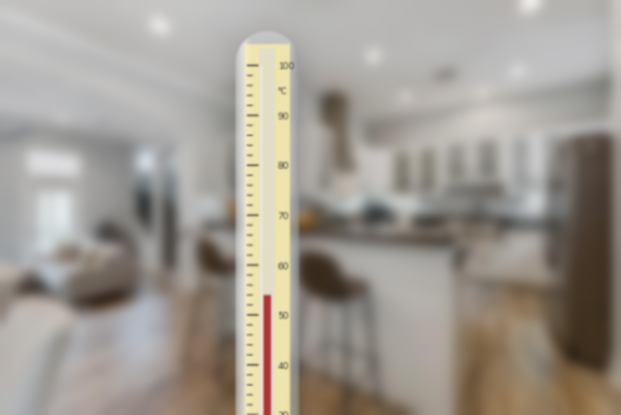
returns value=54 unit=°C
